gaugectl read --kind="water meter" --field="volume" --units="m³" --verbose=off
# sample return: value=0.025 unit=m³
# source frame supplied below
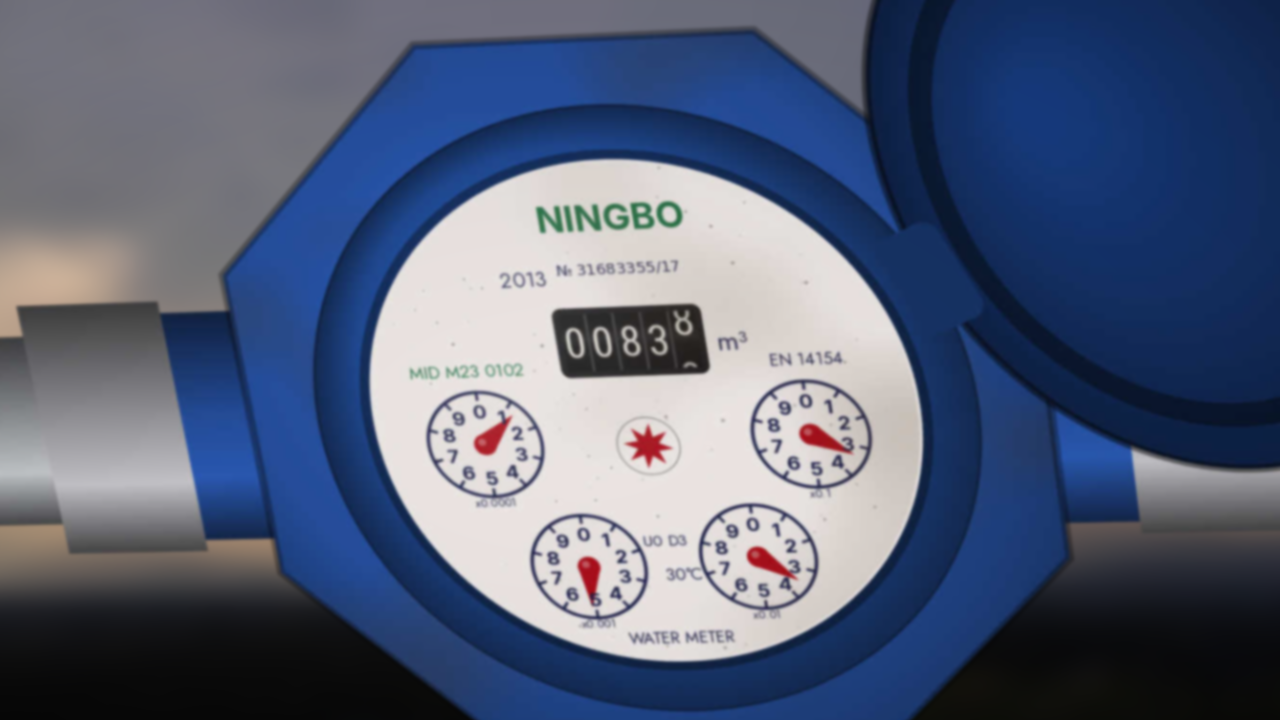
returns value=838.3351 unit=m³
